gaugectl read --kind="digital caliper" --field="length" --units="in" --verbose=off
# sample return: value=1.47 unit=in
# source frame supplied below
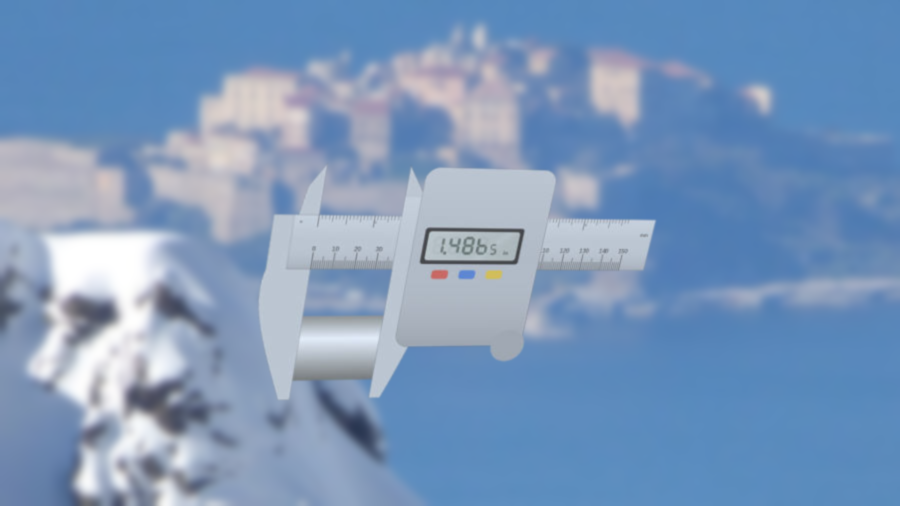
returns value=1.4865 unit=in
